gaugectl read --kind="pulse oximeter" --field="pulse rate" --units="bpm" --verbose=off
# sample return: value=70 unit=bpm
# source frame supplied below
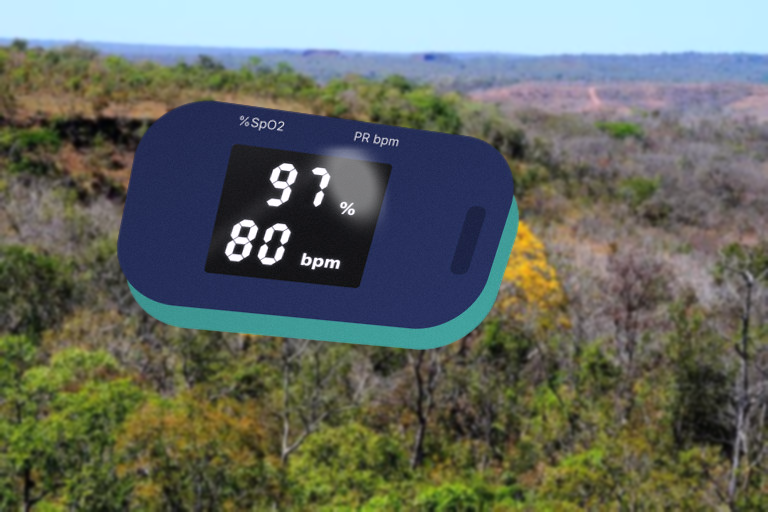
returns value=80 unit=bpm
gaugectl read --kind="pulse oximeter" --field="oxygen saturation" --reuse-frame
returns value=97 unit=%
